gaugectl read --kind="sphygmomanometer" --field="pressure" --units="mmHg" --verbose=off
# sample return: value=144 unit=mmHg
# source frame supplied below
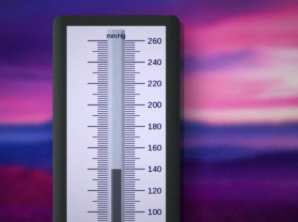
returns value=140 unit=mmHg
